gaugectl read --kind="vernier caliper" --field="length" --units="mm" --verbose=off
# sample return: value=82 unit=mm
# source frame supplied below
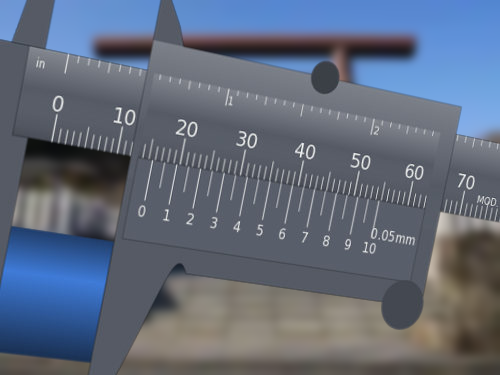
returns value=15.6 unit=mm
